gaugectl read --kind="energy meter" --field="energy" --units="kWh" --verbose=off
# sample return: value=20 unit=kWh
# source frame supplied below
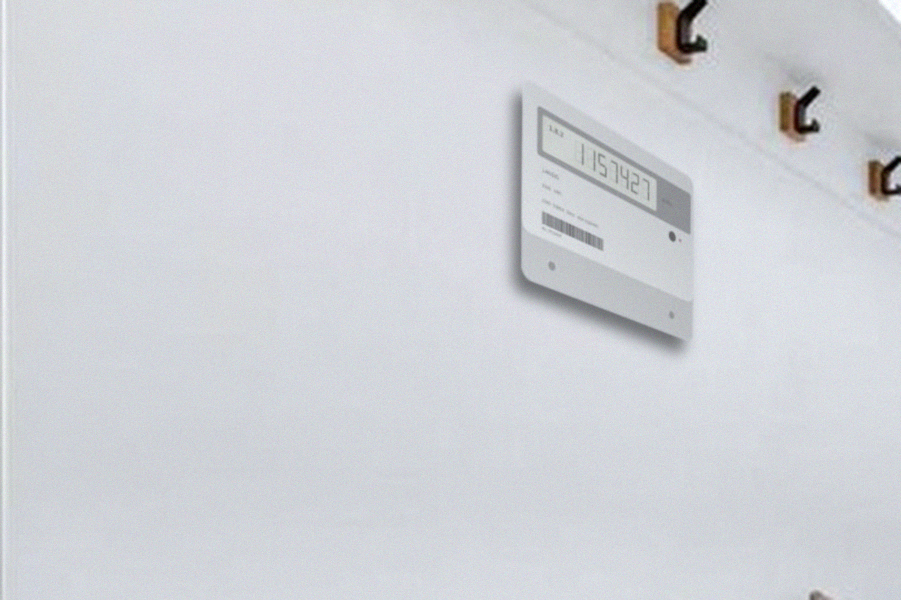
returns value=1157427 unit=kWh
